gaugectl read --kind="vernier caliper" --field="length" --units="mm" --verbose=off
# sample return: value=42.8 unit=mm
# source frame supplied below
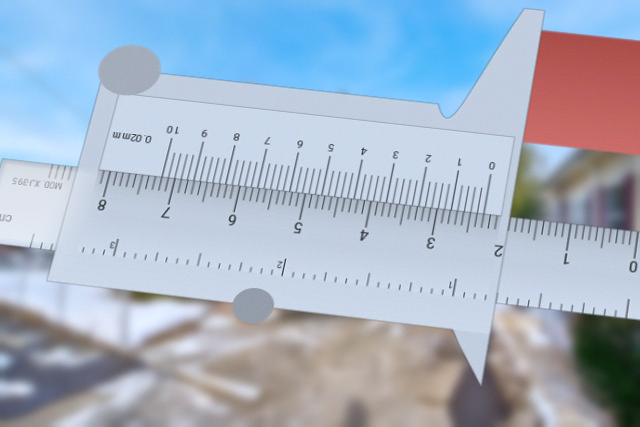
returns value=23.0 unit=mm
